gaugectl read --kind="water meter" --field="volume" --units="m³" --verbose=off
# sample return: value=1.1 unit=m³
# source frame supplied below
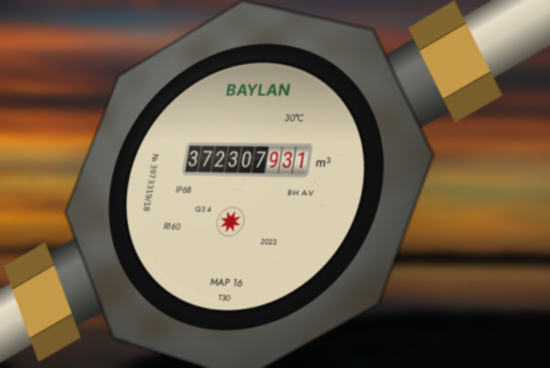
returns value=372307.931 unit=m³
